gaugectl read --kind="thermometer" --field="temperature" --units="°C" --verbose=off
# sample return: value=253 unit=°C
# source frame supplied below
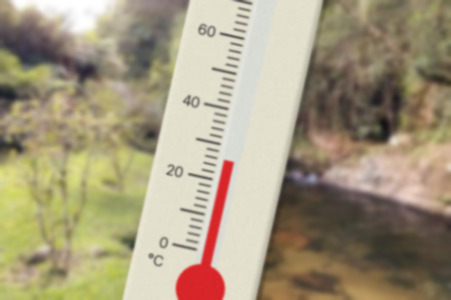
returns value=26 unit=°C
